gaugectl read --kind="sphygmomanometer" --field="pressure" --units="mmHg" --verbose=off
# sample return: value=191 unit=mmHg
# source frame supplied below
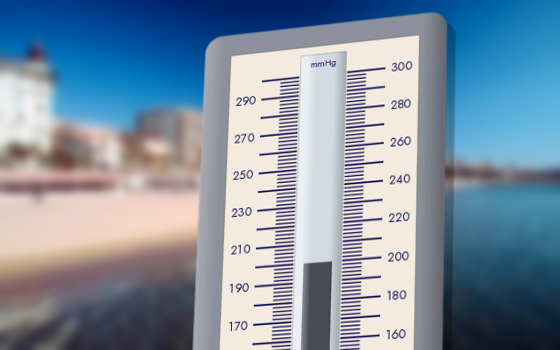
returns value=200 unit=mmHg
